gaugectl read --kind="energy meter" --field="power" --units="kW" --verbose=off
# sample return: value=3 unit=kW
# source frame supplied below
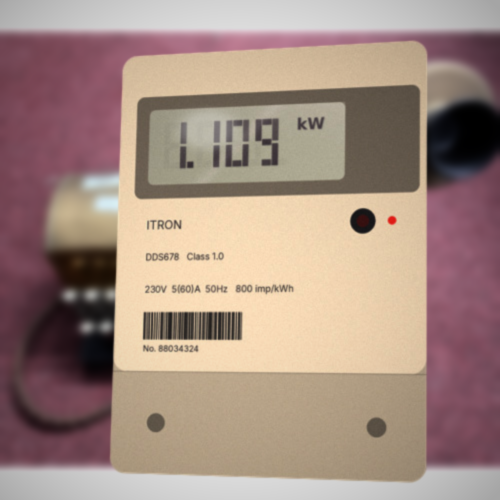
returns value=1.109 unit=kW
